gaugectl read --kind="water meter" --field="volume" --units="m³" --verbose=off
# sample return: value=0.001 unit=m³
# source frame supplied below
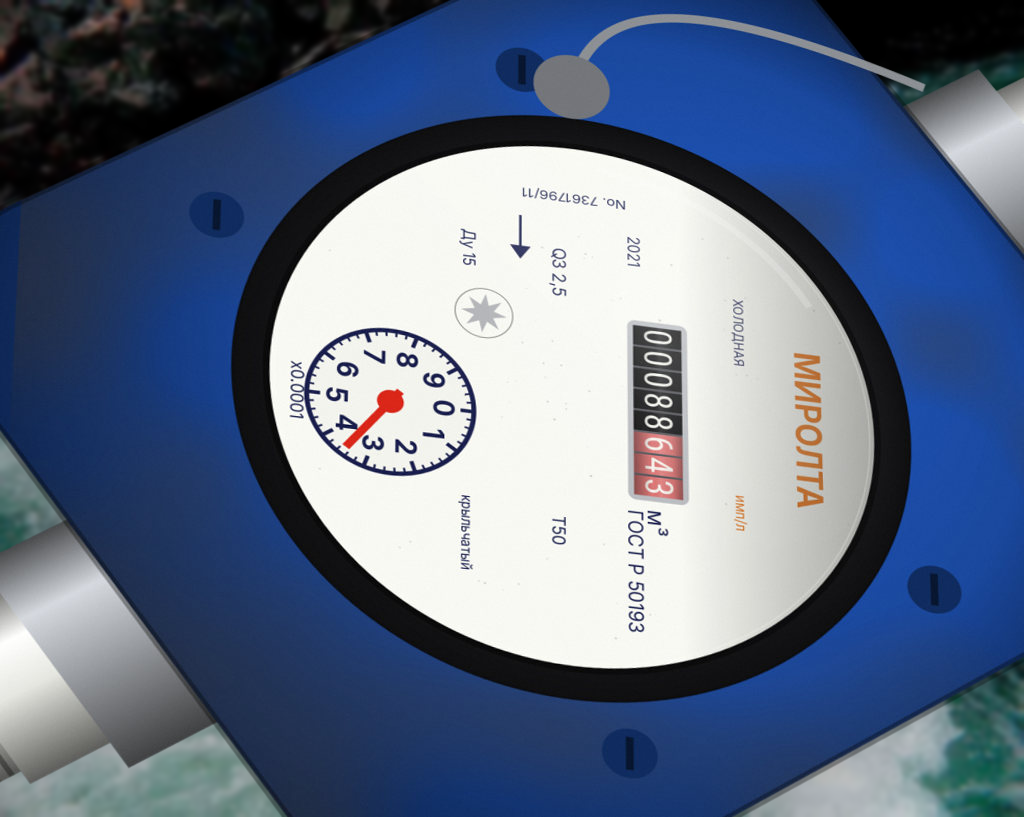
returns value=88.6433 unit=m³
